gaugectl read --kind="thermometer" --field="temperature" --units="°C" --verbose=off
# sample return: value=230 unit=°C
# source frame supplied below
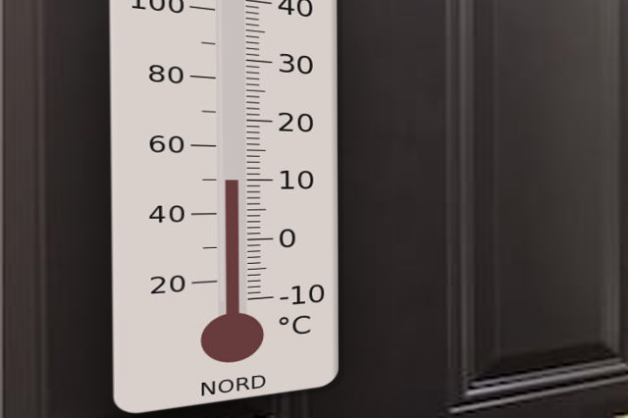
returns value=10 unit=°C
